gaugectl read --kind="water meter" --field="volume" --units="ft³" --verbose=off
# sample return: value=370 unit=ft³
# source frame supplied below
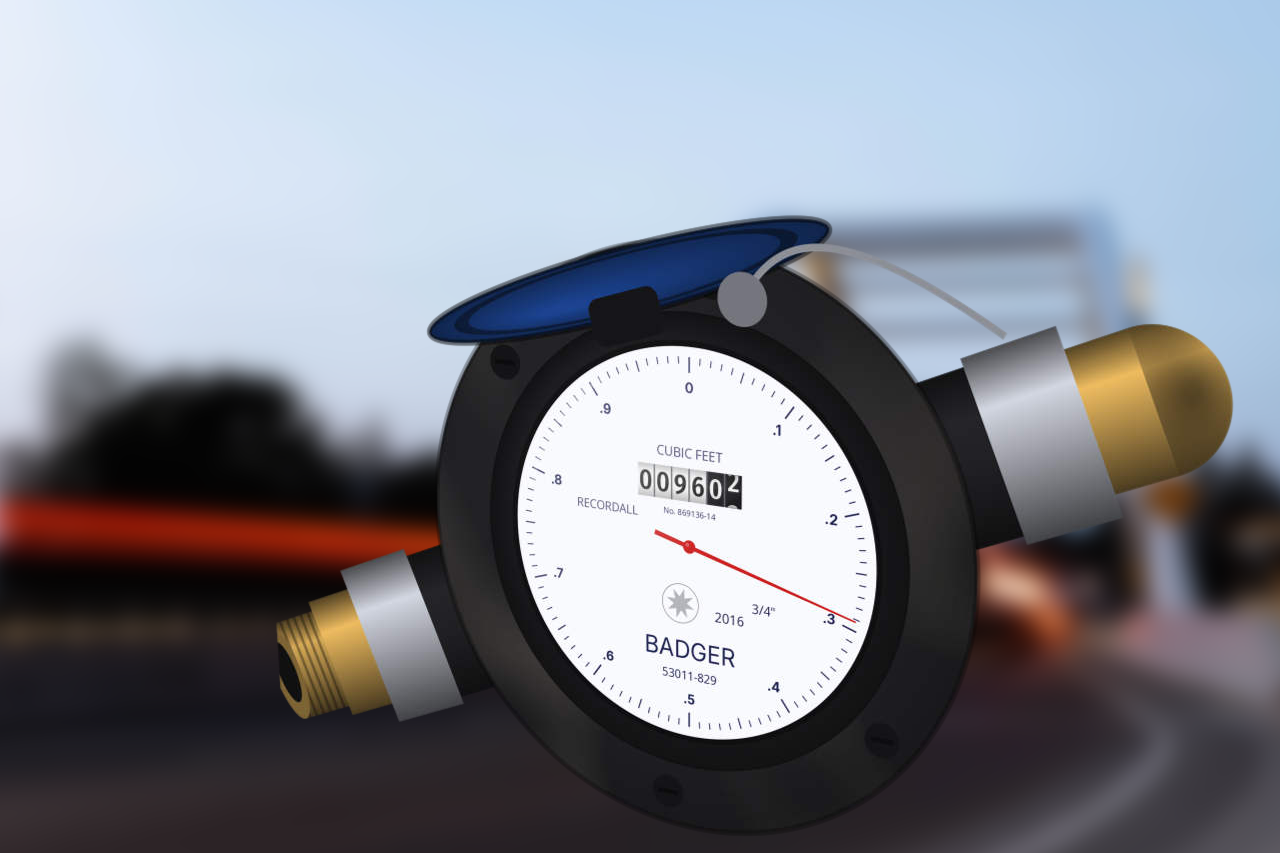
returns value=9602.29 unit=ft³
